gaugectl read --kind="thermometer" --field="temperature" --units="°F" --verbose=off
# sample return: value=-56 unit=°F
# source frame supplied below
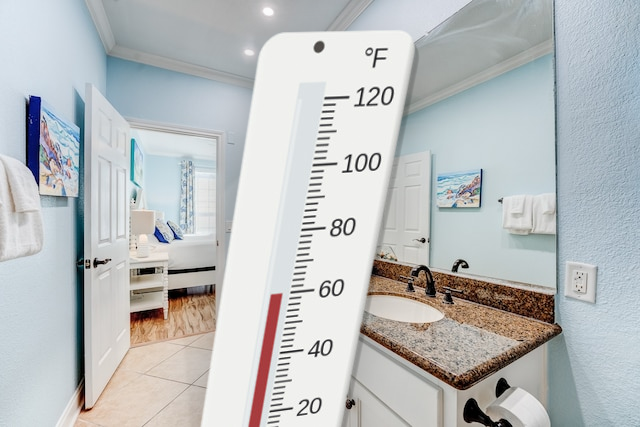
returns value=60 unit=°F
